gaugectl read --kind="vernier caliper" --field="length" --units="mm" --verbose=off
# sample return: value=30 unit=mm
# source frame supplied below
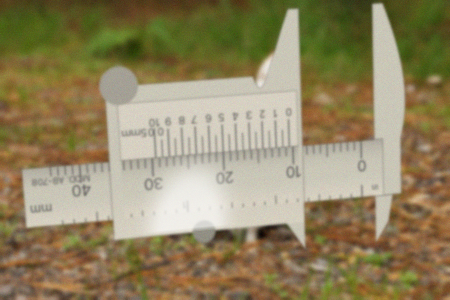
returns value=10.5 unit=mm
